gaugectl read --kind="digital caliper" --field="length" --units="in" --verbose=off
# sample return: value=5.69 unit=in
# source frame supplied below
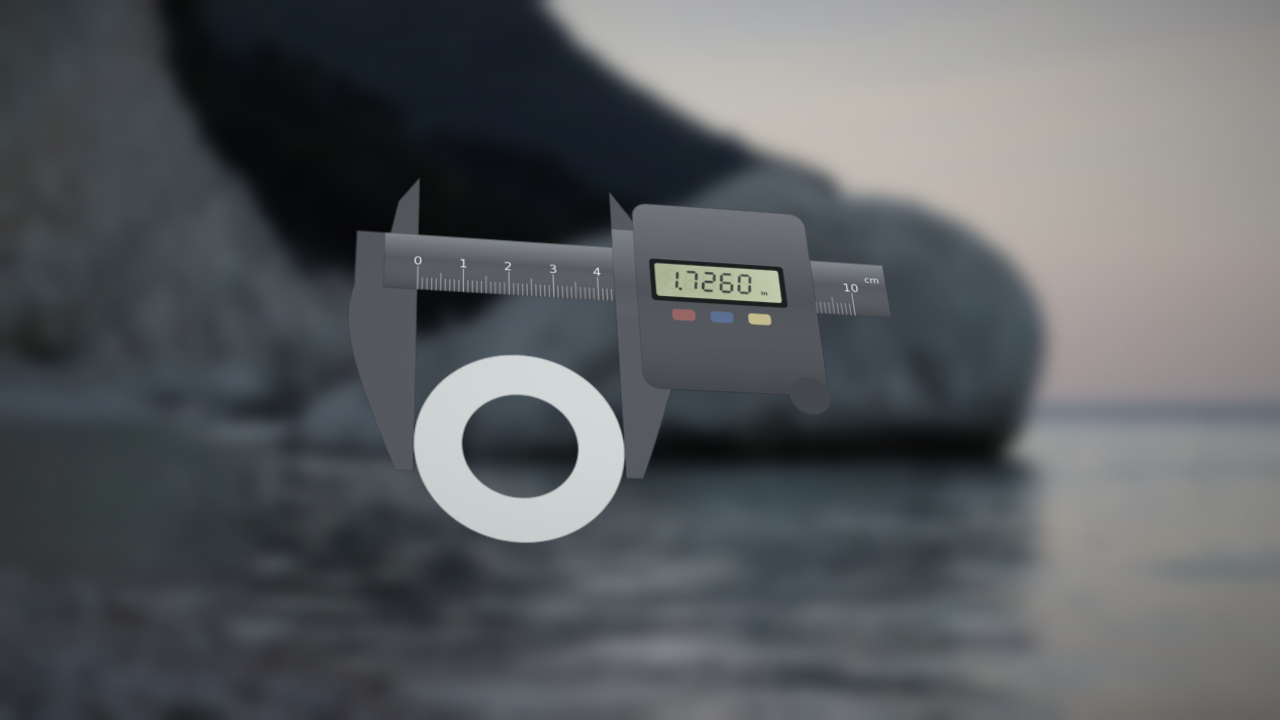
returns value=1.7260 unit=in
